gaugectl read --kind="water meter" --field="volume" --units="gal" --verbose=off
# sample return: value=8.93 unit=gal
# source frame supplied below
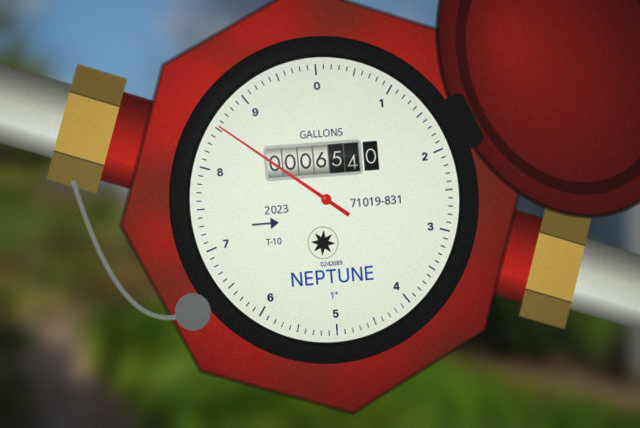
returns value=6538.5 unit=gal
